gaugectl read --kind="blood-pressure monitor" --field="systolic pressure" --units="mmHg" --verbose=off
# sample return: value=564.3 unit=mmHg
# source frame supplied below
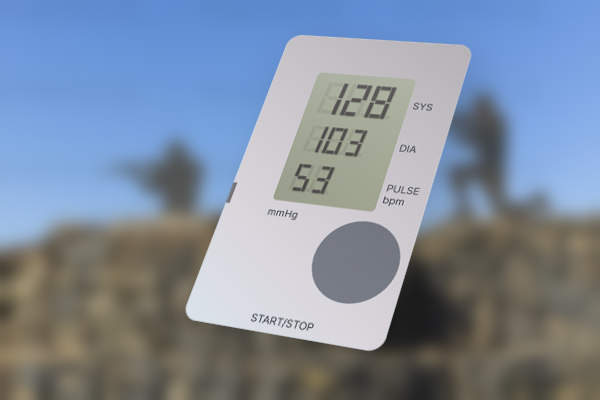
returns value=128 unit=mmHg
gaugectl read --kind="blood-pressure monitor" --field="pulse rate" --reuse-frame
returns value=53 unit=bpm
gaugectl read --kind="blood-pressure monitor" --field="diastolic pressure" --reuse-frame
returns value=103 unit=mmHg
